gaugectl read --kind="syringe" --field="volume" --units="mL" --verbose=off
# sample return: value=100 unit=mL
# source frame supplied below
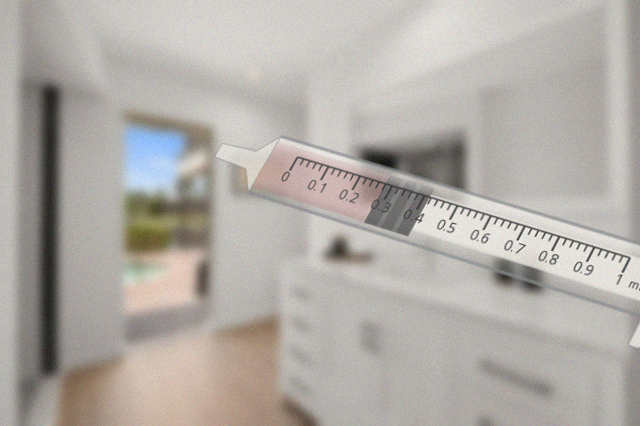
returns value=0.28 unit=mL
